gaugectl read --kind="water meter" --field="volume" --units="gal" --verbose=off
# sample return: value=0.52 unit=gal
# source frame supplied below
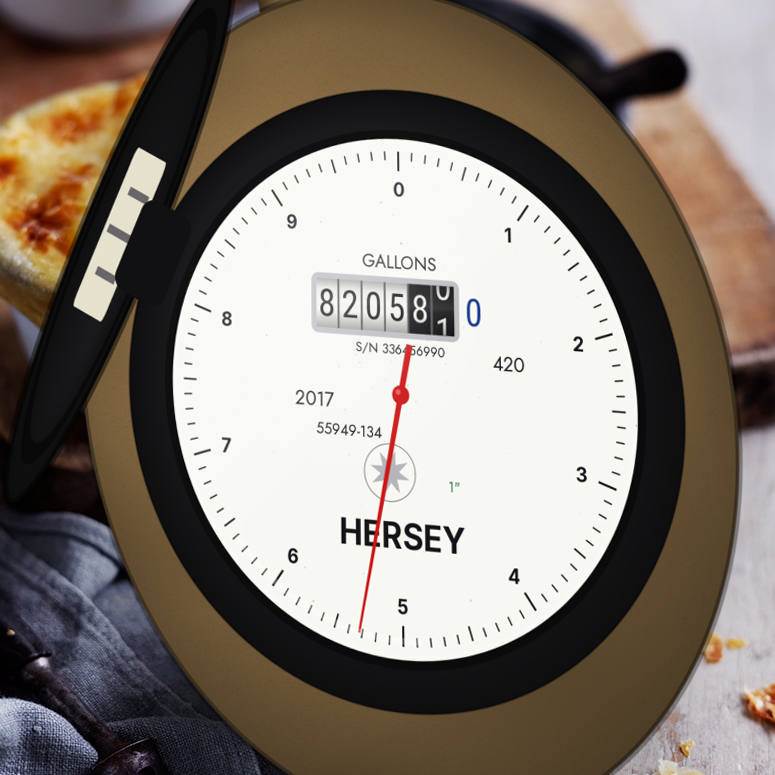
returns value=8205805.3 unit=gal
